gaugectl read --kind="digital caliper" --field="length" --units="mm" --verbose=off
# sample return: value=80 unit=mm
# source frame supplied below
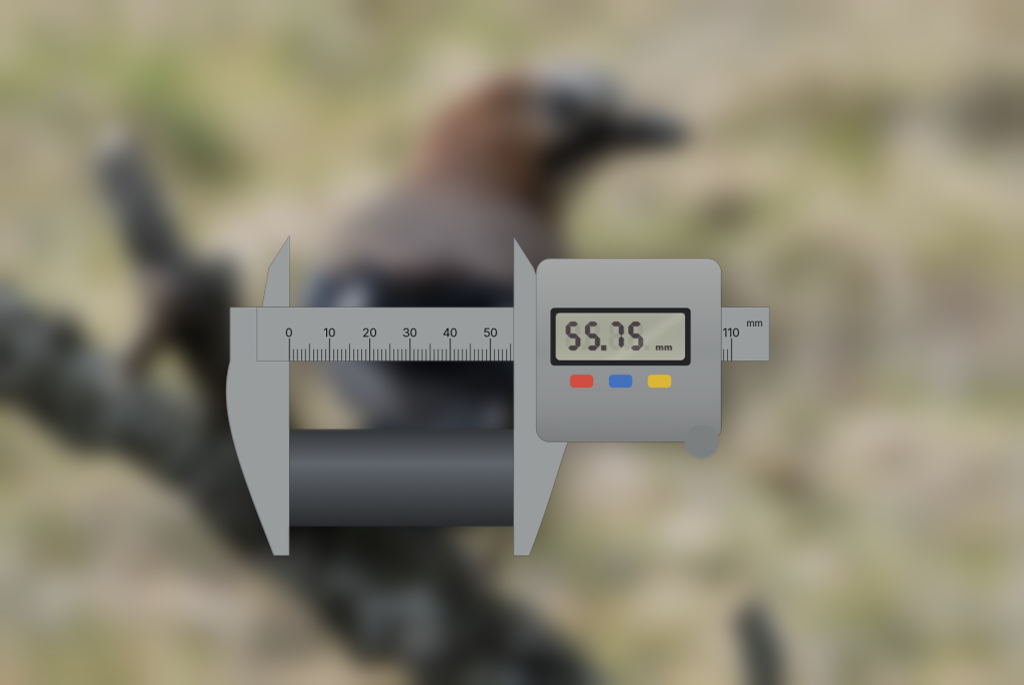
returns value=55.75 unit=mm
